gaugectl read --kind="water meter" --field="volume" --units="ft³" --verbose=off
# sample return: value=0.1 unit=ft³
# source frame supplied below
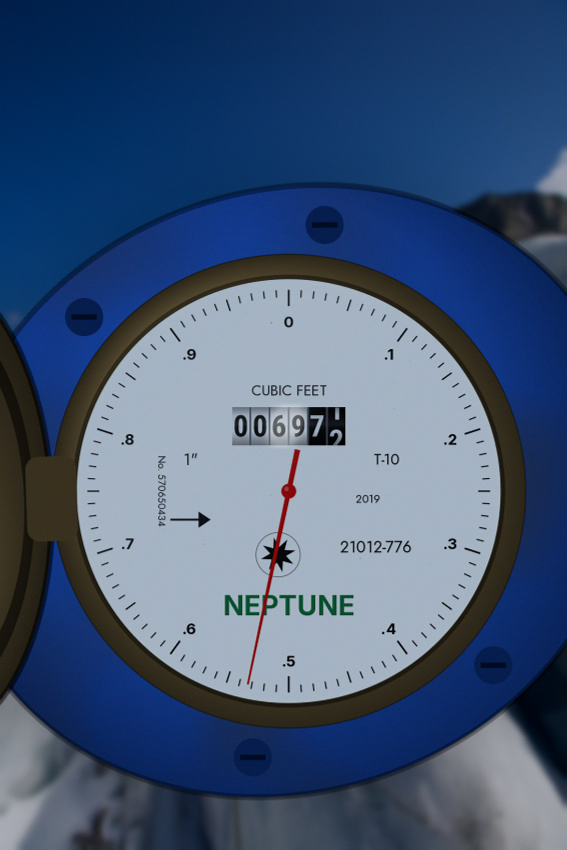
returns value=6971.53 unit=ft³
